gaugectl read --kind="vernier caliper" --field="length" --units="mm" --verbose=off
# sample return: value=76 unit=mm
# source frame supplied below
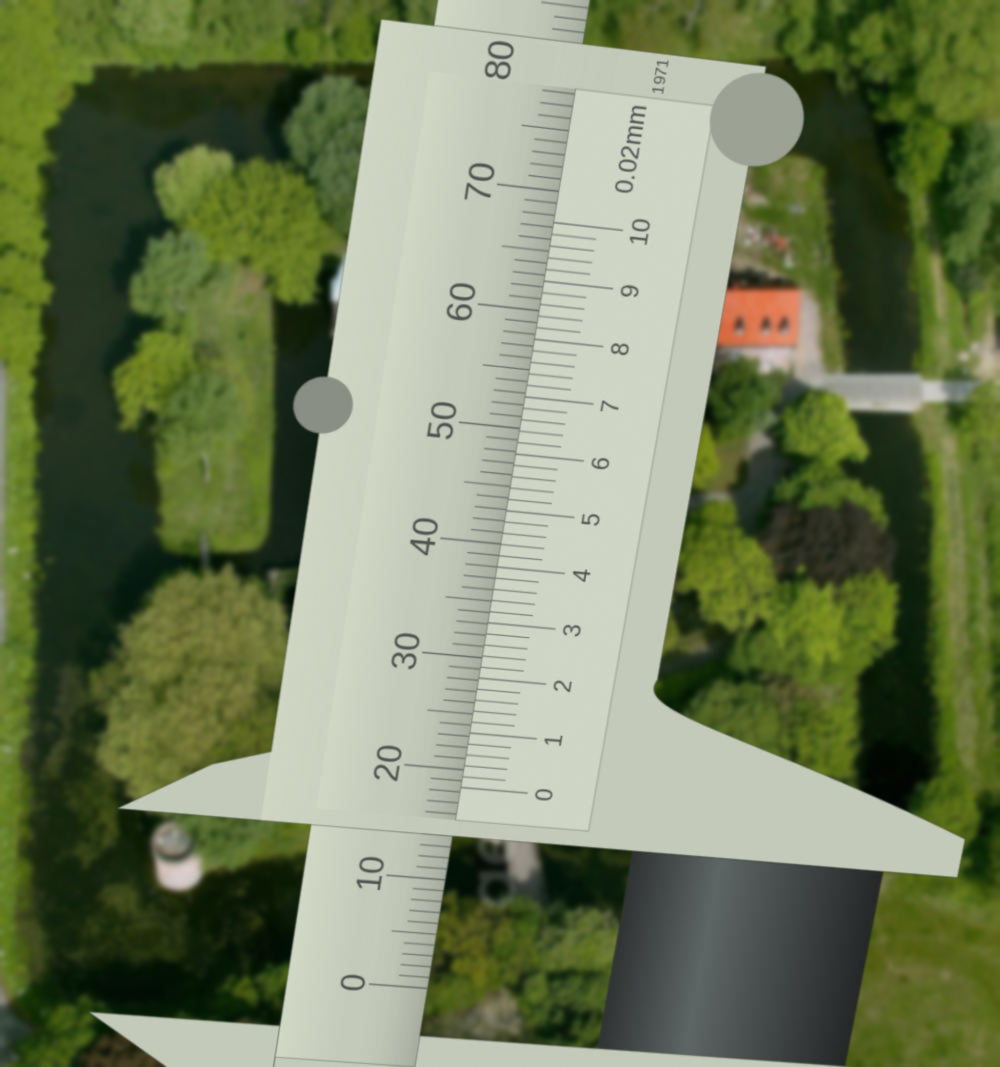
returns value=18.4 unit=mm
